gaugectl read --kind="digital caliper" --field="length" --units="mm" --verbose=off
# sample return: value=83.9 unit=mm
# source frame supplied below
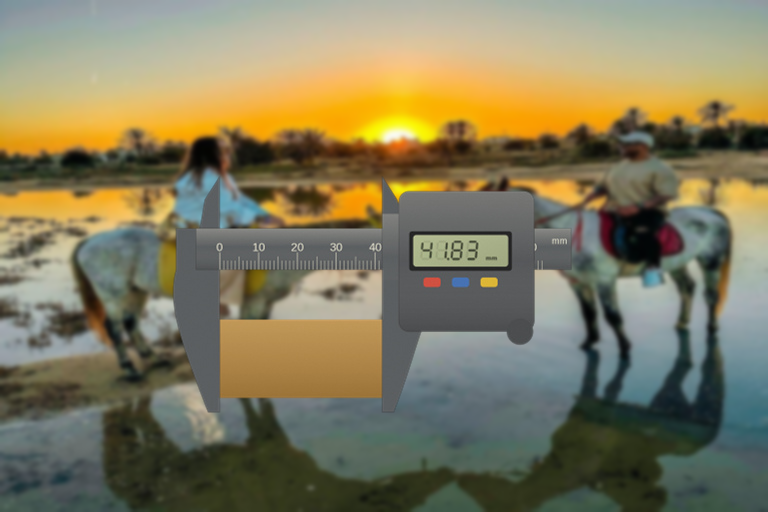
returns value=41.83 unit=mm
